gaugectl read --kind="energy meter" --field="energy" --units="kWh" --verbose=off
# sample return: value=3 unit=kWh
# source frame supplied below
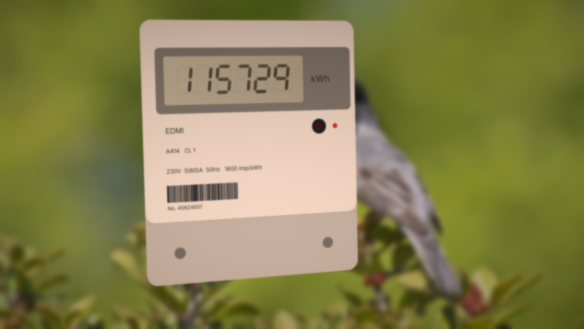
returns value=115729 unit=kWh
